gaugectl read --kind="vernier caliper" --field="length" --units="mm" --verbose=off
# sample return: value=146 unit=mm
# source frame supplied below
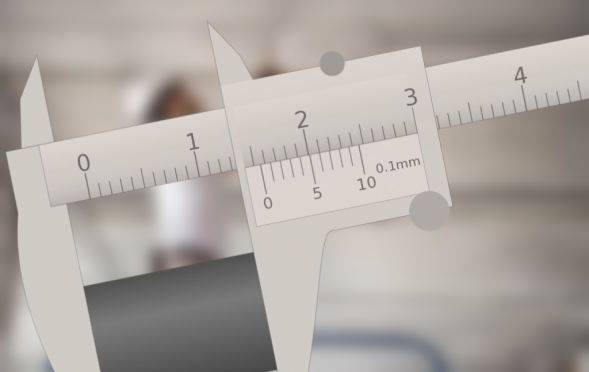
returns value=15.6 unit=mm
